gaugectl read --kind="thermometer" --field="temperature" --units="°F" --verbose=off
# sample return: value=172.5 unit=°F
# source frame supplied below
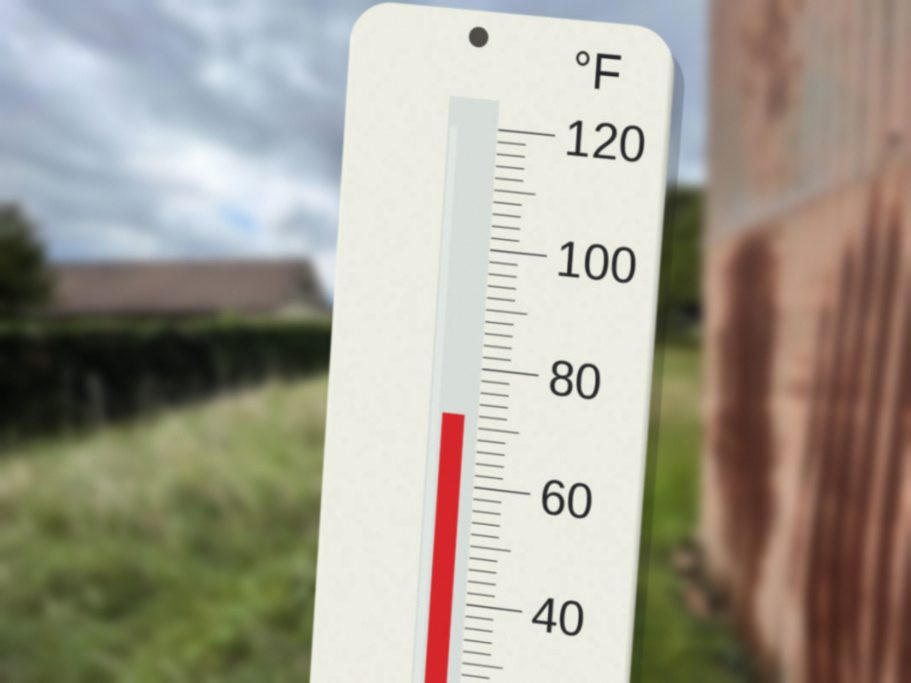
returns value=72 unit=°F
